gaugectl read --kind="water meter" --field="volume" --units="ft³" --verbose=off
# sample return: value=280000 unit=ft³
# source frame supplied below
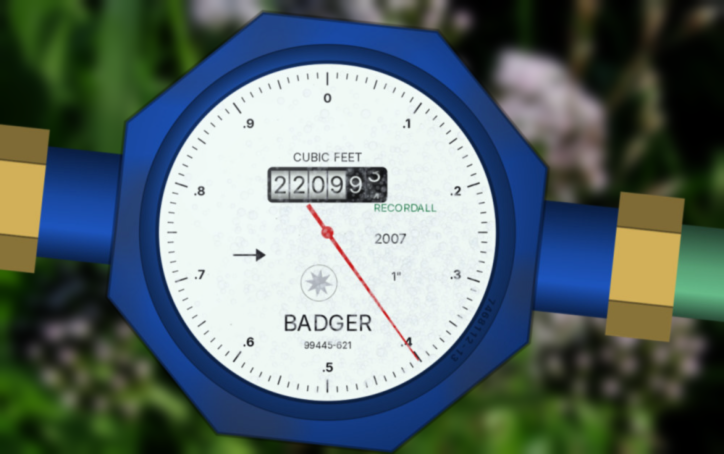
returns value=220993.40 unit=ft³
